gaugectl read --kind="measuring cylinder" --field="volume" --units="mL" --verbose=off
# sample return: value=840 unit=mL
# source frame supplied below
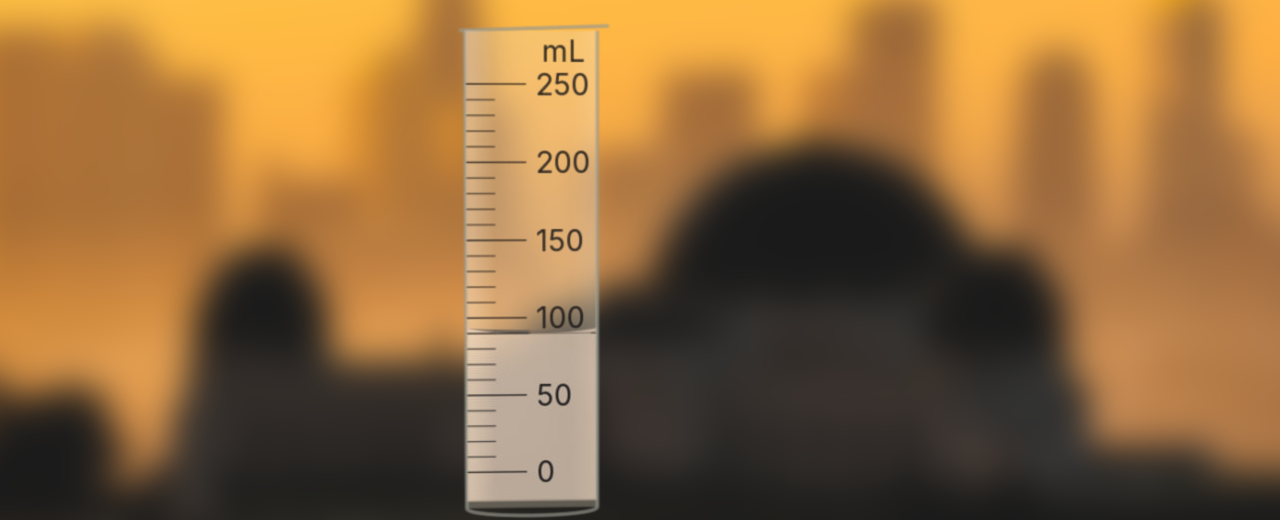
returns value=90 unit=mL
